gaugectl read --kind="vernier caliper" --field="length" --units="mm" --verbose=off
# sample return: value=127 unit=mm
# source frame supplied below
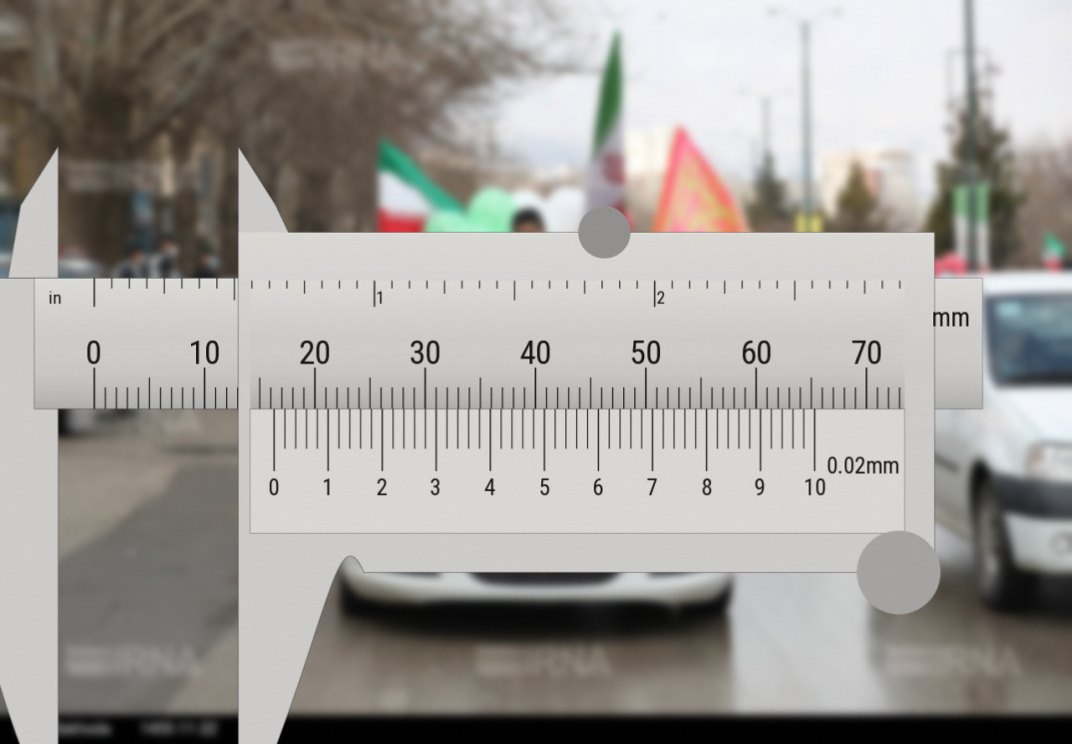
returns value=16.3 unit=mm
